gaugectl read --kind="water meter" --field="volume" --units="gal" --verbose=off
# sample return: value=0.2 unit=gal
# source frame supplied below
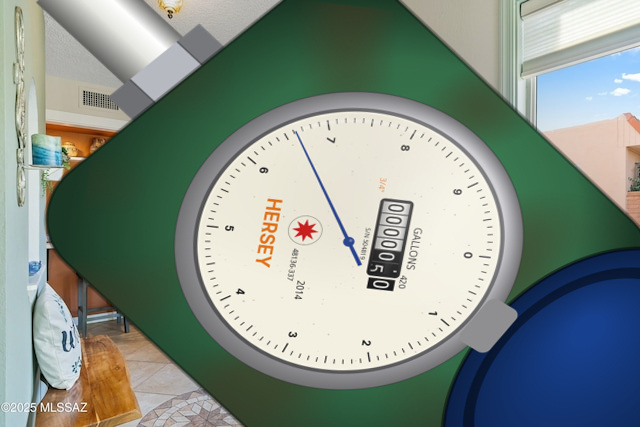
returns value=46.6 unit=gal
